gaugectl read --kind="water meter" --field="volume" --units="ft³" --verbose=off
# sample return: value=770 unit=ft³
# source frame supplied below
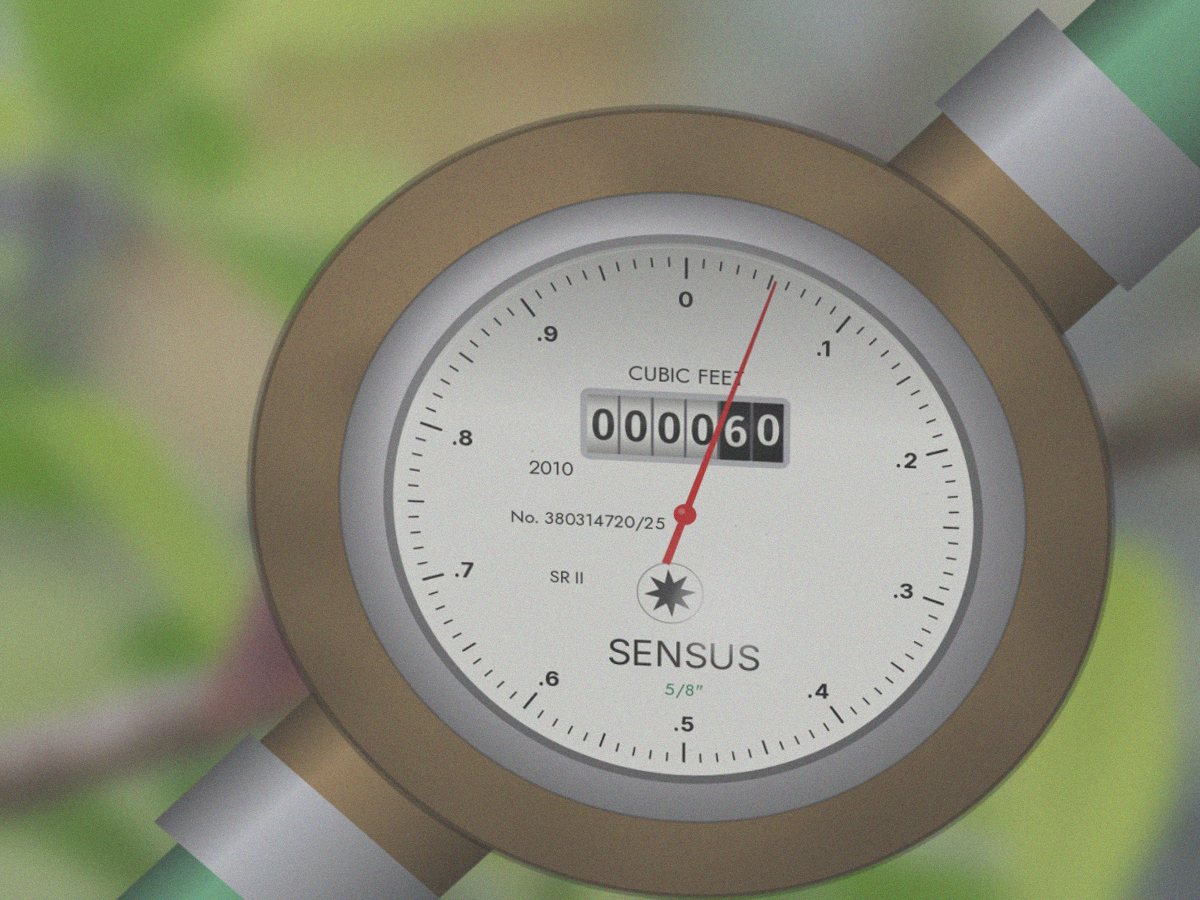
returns value=60.05 unit=ft³
